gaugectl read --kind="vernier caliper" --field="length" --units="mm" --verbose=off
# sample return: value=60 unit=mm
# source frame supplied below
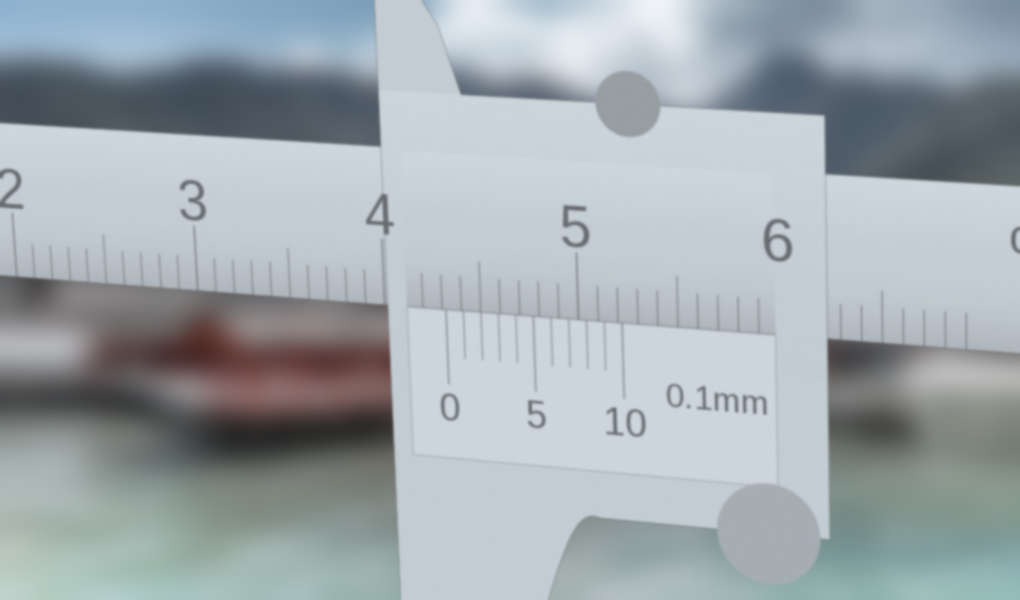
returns value=43.2 unit=mm
